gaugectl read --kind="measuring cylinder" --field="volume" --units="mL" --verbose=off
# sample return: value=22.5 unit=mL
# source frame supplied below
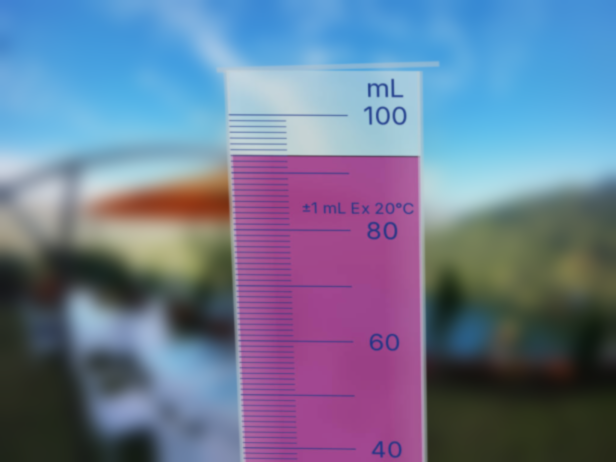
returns value=93 unit=mL
